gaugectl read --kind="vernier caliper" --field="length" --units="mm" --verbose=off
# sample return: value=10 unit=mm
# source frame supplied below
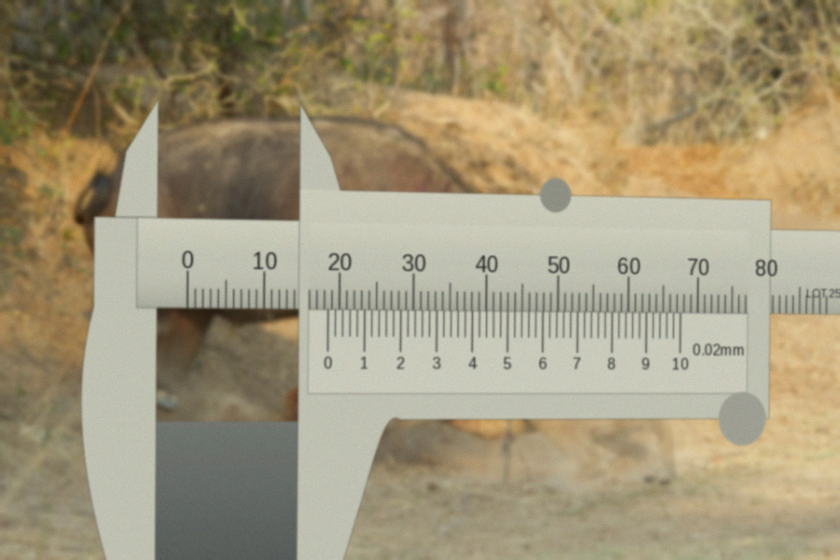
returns value=18.5 unit=mm
